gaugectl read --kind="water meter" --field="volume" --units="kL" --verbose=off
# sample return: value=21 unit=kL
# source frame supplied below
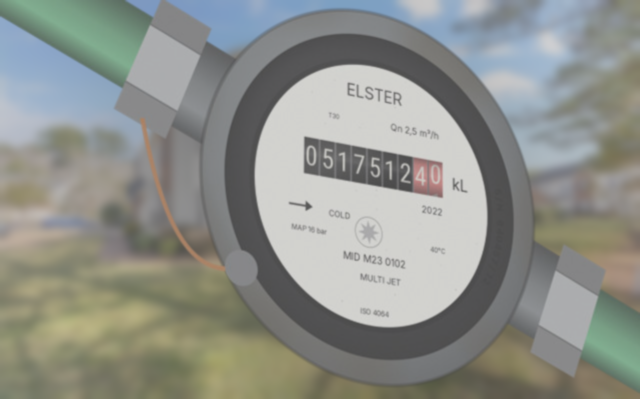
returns value=517512.40 unit=kL
